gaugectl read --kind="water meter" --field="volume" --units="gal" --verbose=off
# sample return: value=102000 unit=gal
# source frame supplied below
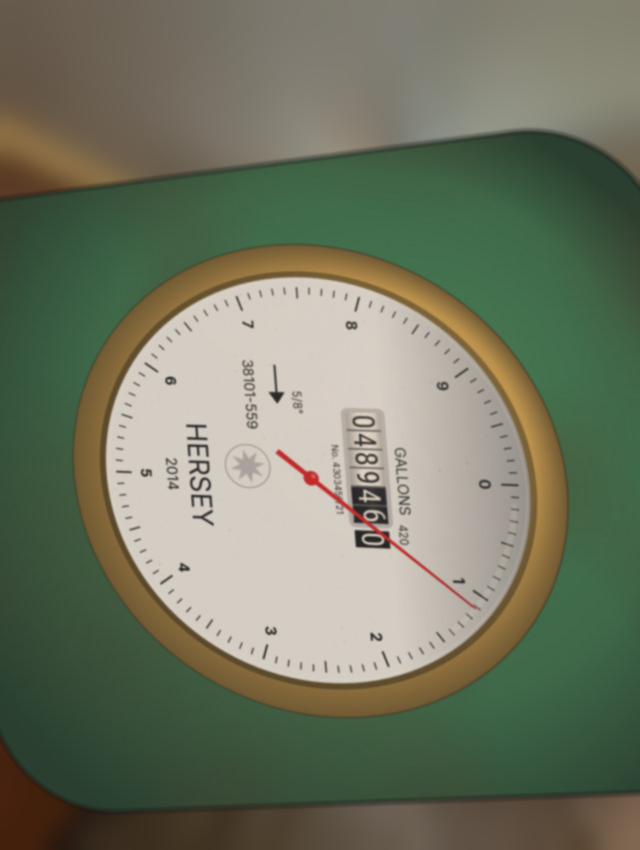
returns value=489461.1 unit=gal
